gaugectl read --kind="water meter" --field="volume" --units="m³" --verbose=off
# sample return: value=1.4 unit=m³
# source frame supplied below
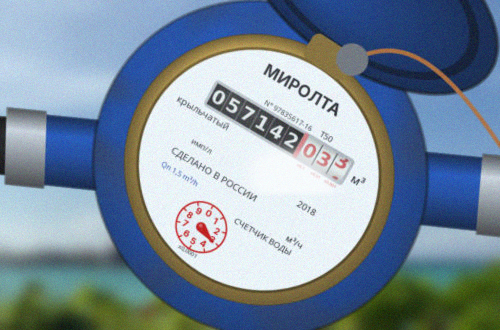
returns value=57142.0333 unit=m³
